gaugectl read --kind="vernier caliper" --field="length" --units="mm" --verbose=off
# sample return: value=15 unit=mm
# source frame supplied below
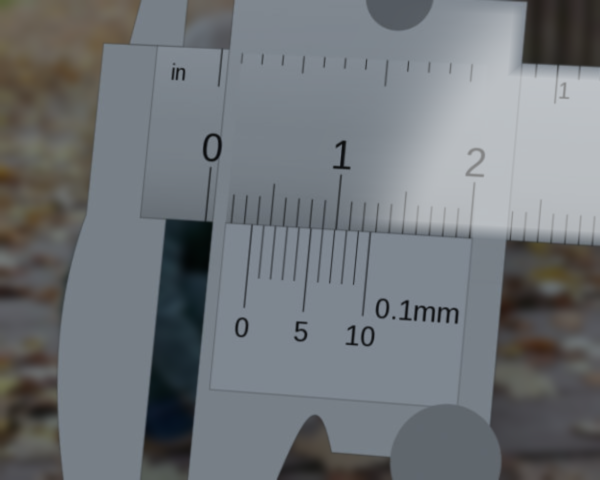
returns value=3.6 unit=mm
